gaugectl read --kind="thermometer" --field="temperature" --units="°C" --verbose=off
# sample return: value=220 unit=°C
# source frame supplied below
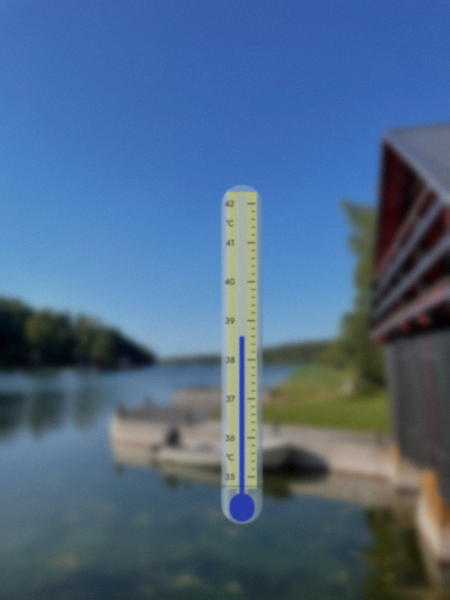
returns value=38.6 unit=°C
